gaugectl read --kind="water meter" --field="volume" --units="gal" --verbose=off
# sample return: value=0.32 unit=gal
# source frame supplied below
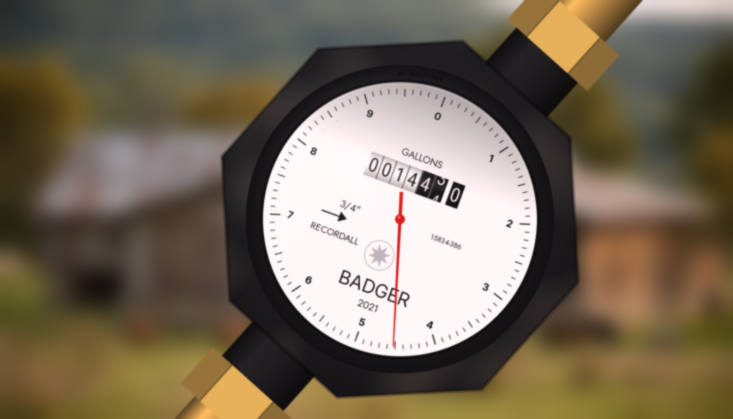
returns value=14434.5 unit=gal
